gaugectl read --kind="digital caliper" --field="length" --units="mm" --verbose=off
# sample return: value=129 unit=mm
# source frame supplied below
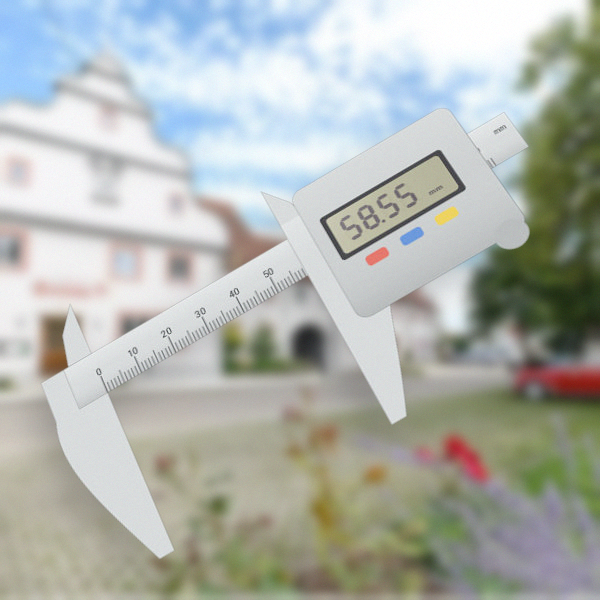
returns value=58.55 unit=mm
